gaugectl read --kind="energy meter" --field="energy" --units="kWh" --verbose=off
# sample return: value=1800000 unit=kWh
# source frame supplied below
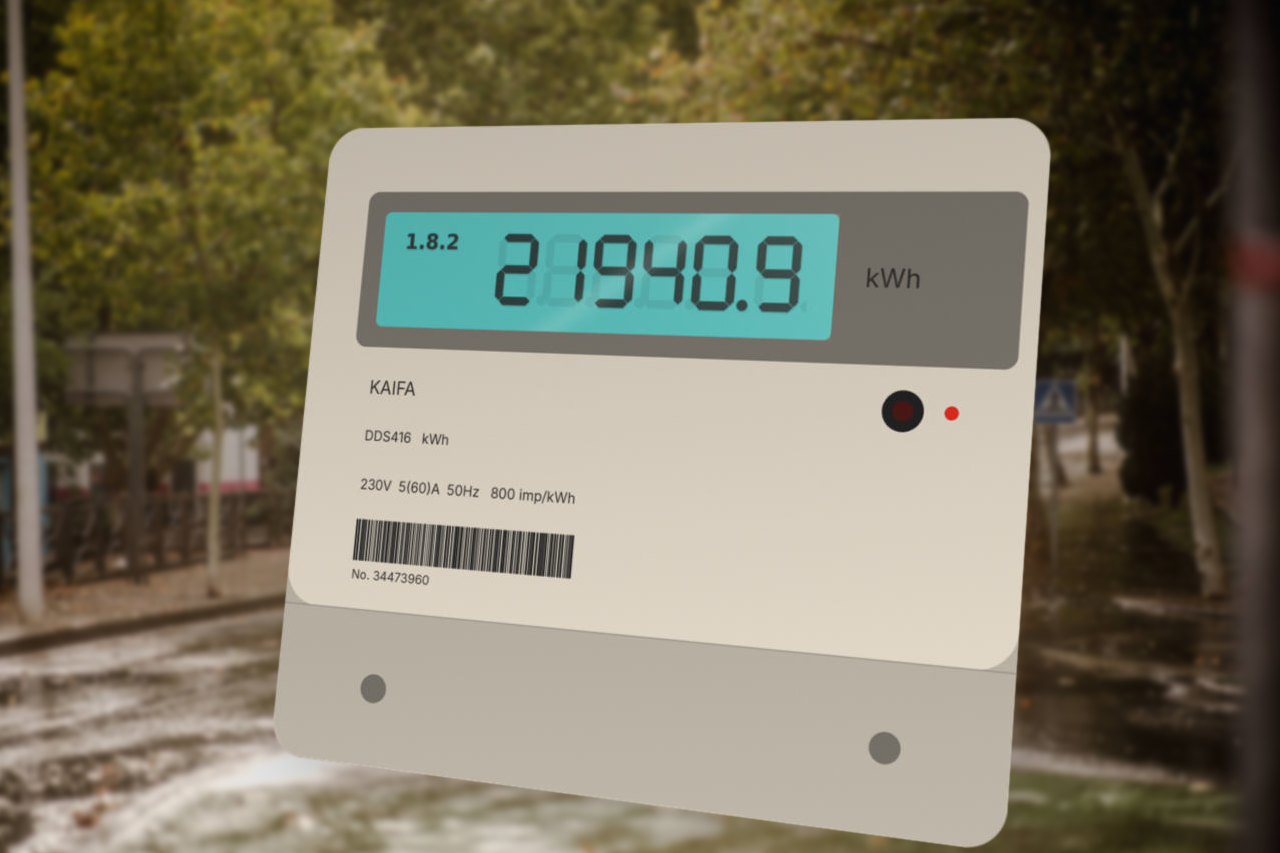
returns value=21940.9 unit=kWh
